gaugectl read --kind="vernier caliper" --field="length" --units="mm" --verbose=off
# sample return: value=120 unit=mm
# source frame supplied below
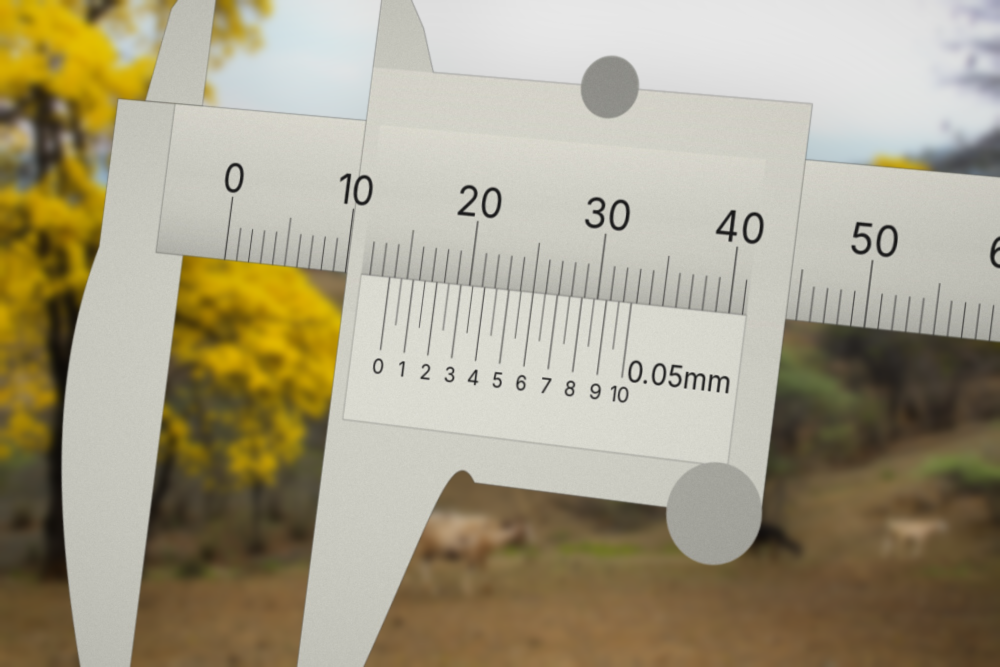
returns value=13.6 unit=mm
